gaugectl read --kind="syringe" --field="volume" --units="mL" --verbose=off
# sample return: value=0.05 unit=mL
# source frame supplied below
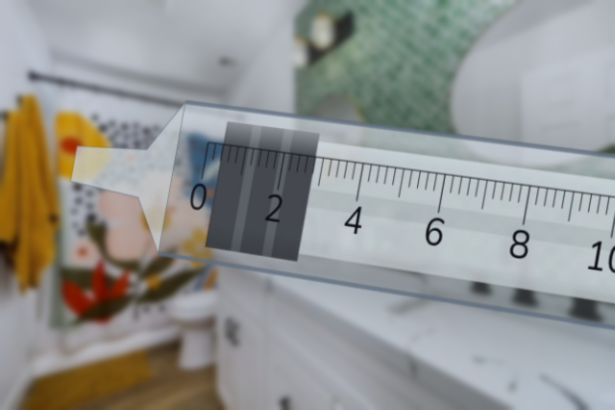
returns value=0.4 unit=mL
